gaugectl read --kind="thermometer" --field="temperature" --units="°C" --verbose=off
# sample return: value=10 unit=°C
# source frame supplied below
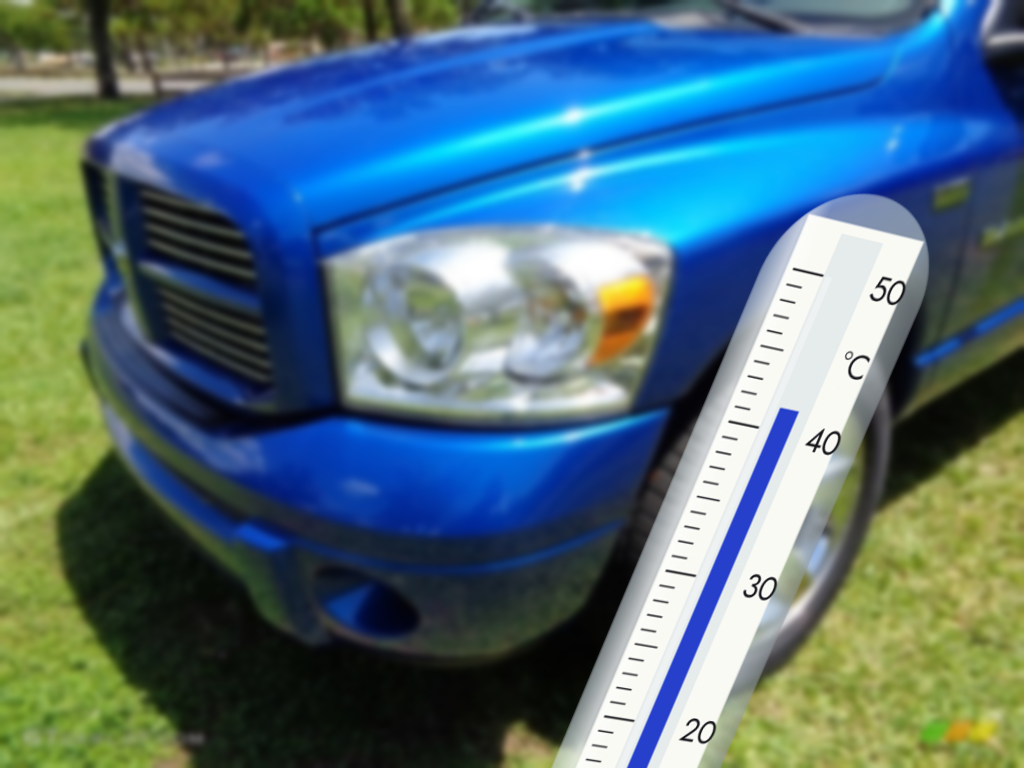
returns value=41.5 unit=°C
